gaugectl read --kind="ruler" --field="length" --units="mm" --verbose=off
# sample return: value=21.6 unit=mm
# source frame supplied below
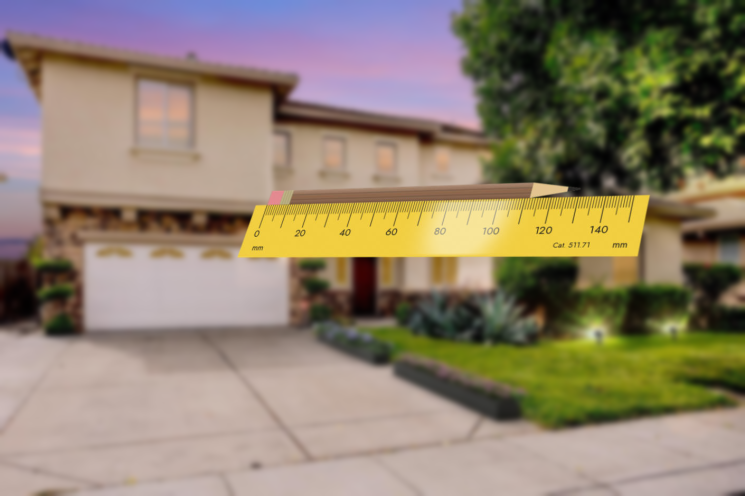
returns value=130 unit=mm
